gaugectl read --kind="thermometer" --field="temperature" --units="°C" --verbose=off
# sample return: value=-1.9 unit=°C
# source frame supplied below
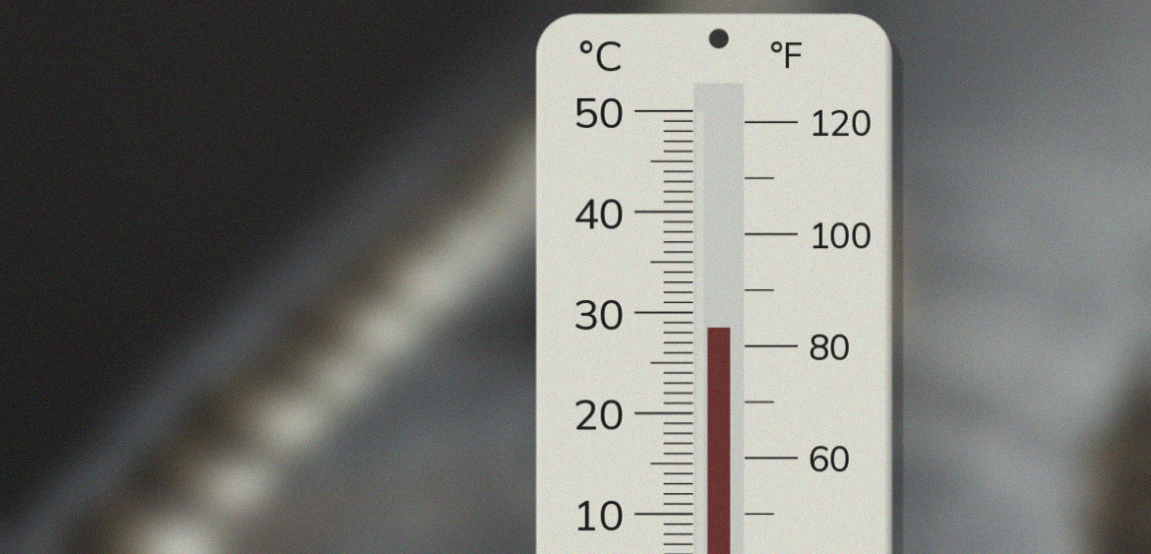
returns value=28.5 unit=°C
